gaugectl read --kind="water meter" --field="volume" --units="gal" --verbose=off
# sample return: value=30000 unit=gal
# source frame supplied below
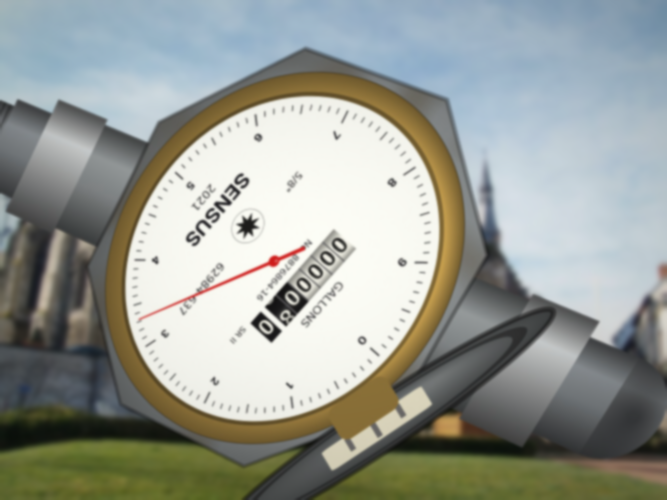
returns value=83.3 unit=gal
